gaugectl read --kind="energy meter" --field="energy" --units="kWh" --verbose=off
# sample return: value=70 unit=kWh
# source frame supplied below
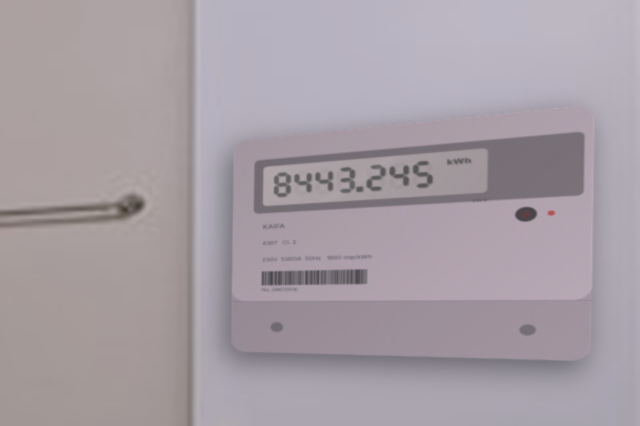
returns value=8443.245 unit=kWh
